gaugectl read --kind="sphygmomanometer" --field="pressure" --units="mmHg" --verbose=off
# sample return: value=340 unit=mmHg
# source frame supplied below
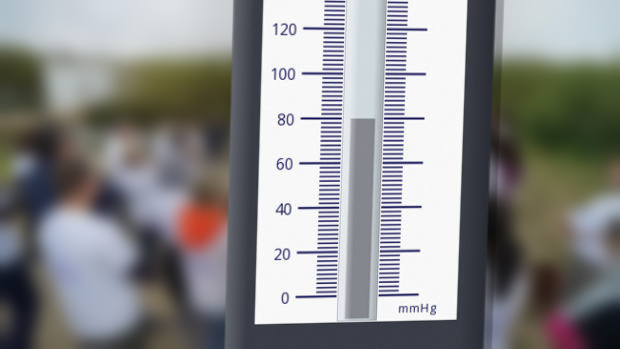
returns value=80 unit=mmHg
